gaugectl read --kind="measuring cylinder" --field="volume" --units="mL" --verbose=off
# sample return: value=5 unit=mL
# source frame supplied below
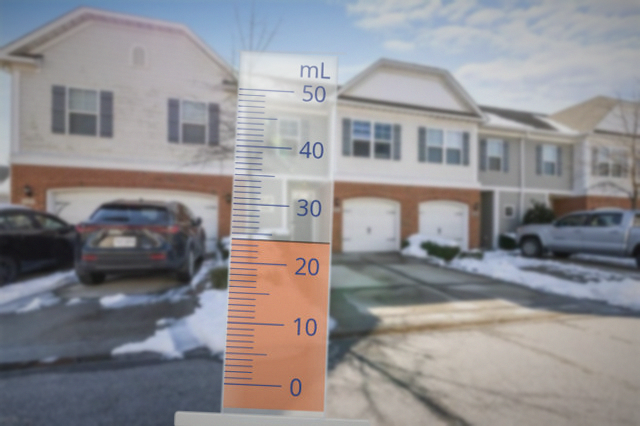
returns value=24 unit=mL
